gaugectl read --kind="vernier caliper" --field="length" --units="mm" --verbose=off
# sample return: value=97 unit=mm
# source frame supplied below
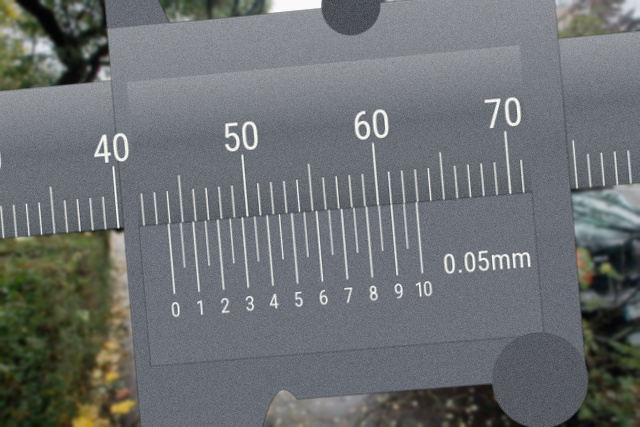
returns value=43.9 unit=mm
